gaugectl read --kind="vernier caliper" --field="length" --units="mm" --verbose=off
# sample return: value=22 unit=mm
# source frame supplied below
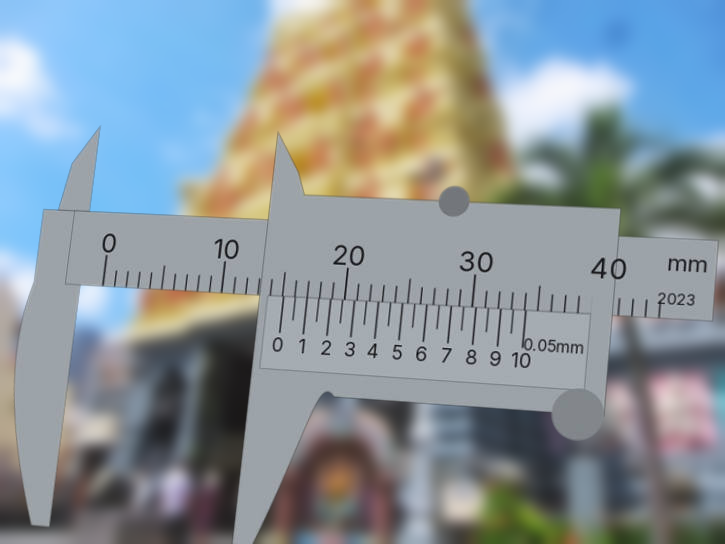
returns value=15.1 unit=mm
